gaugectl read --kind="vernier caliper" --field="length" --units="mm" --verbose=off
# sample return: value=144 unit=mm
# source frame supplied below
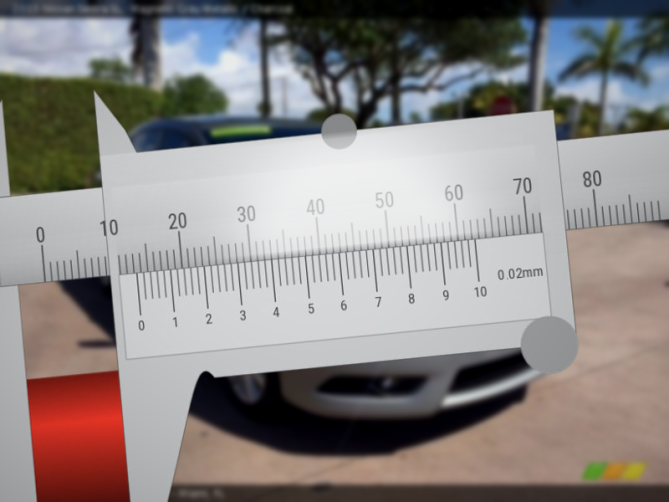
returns value=13.4 unit=mm
